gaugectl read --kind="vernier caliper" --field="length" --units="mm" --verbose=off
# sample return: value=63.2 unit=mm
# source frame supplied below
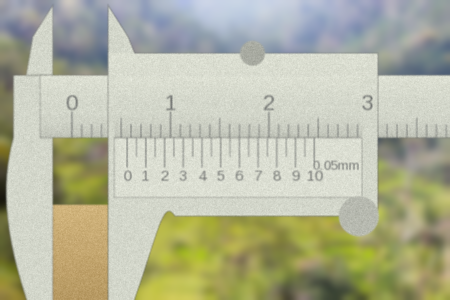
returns value=5.6 unit=mm
